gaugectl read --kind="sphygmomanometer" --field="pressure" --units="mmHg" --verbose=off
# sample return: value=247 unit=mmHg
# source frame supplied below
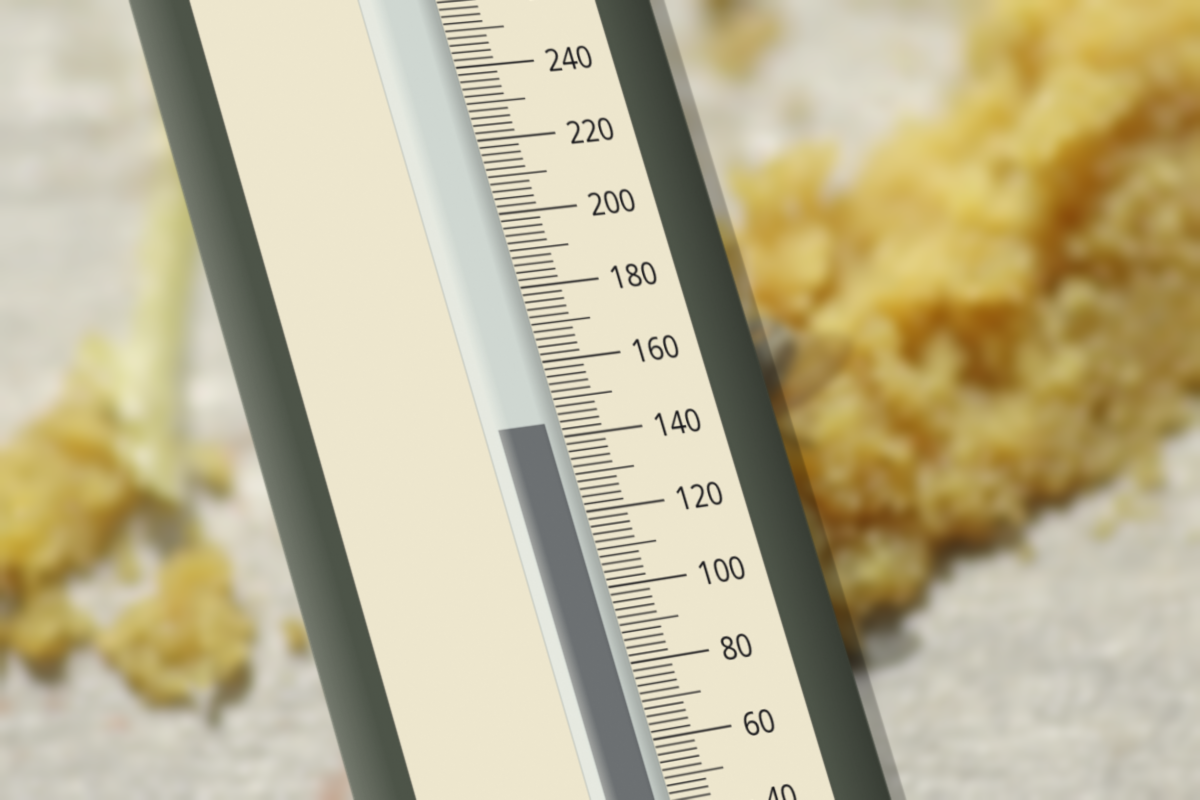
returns value=144 unit=mmHg
